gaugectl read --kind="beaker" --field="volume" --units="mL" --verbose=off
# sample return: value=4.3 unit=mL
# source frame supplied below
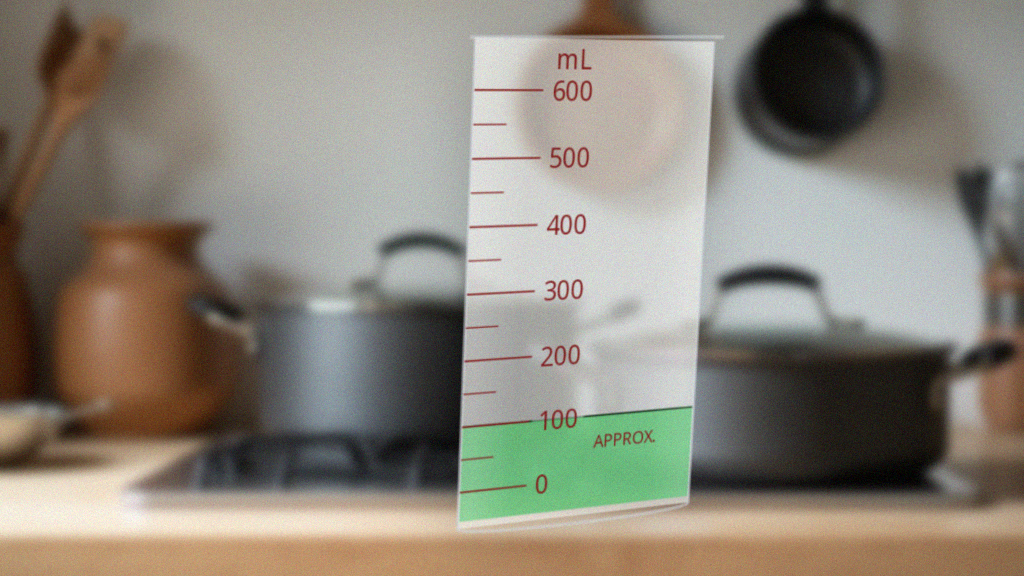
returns value=100 unit=mL
